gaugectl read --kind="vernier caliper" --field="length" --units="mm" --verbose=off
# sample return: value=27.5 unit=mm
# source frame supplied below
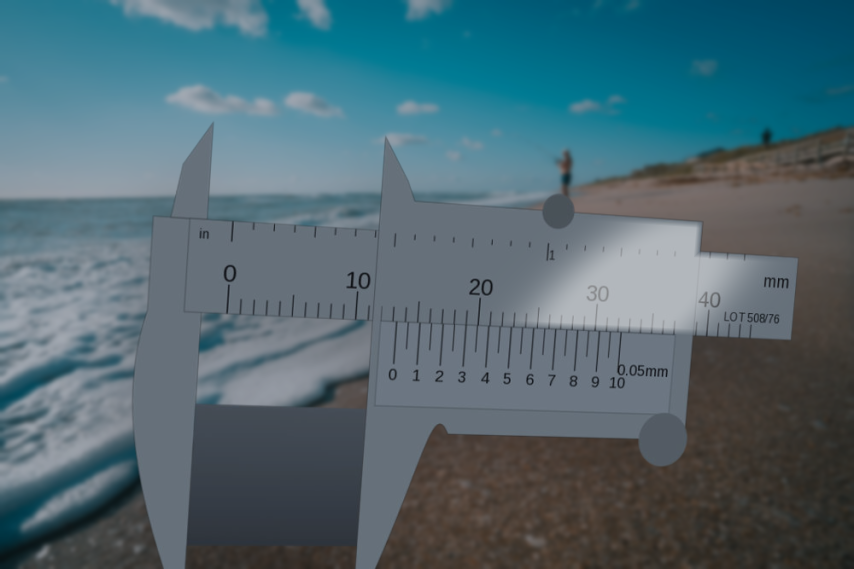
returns value=13.3 unit=mm
